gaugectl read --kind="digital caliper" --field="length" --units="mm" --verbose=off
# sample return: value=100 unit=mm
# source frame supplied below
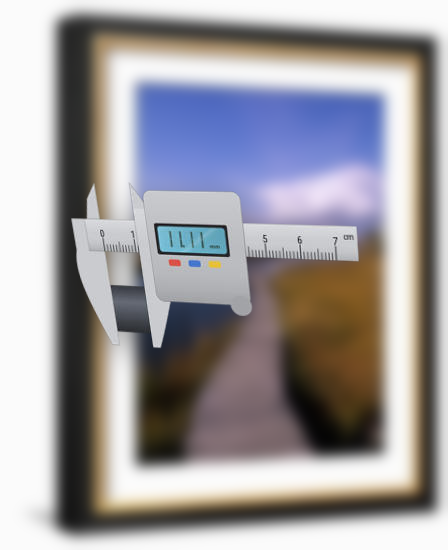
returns value=11.11 unit=mm
